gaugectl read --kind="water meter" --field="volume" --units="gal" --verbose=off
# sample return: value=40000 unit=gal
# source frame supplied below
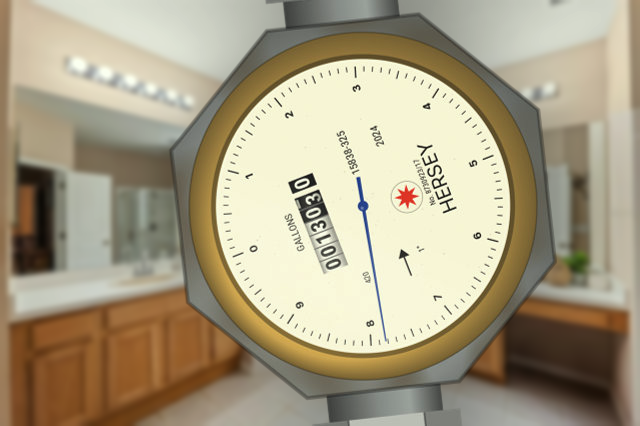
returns value=13027.8 unit=gal
